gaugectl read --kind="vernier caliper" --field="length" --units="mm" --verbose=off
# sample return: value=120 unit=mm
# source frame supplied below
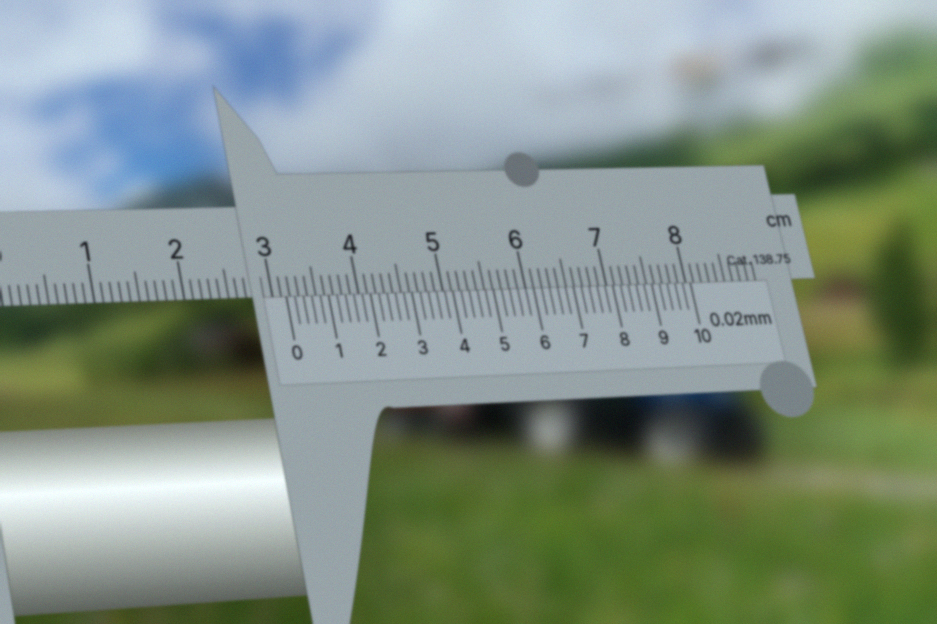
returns value=31.6 unit=mm
